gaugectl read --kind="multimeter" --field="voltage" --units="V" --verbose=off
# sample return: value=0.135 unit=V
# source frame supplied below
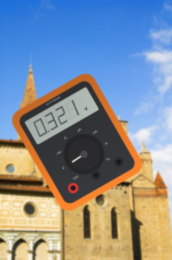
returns value=0.321 unit=V
